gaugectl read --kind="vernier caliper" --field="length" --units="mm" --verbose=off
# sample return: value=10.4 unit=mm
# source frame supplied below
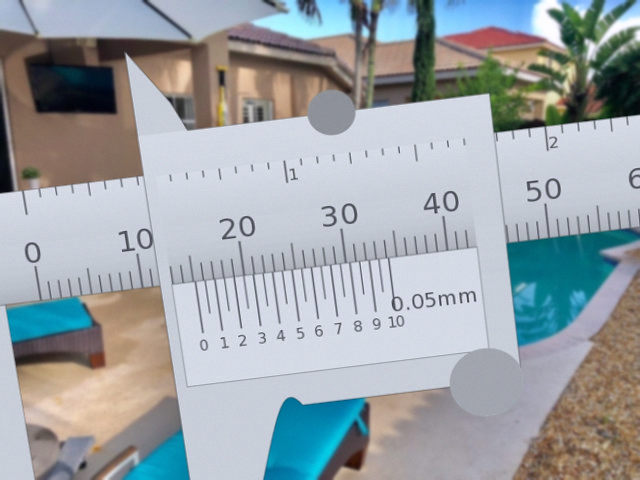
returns value=15.2 unit=mm
